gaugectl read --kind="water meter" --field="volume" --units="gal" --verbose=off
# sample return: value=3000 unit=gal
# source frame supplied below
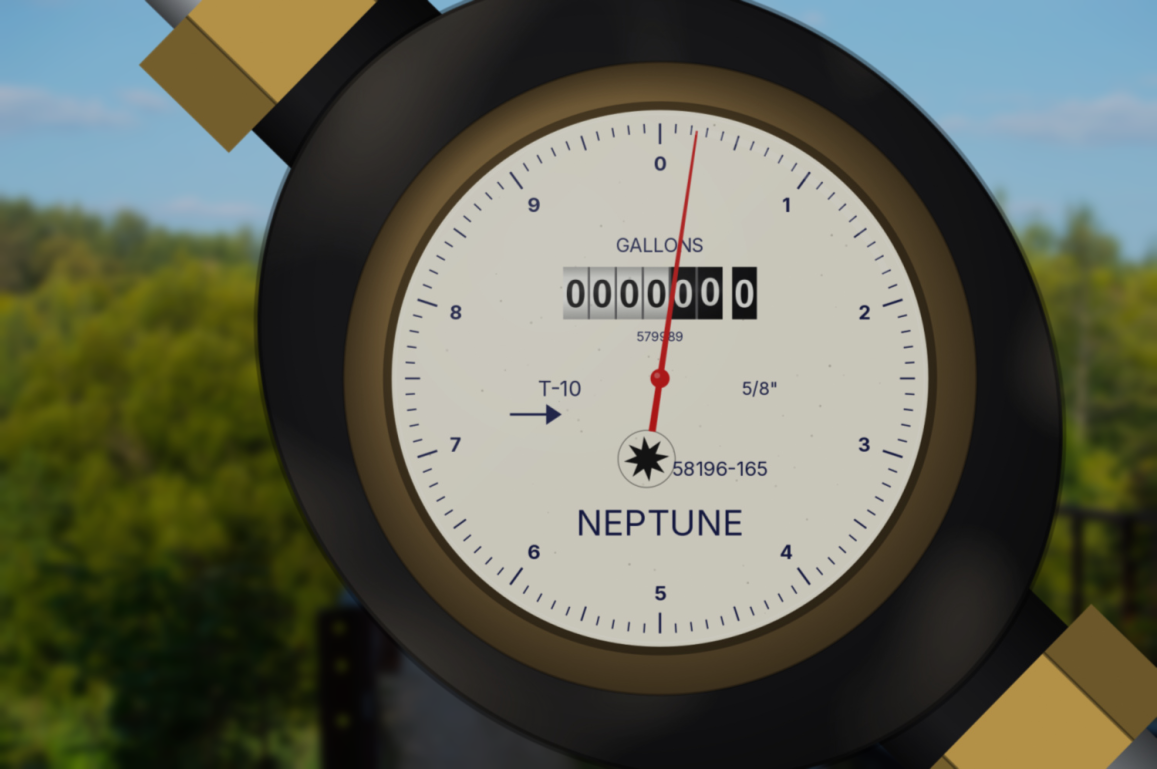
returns value=0.2 unit=gal
